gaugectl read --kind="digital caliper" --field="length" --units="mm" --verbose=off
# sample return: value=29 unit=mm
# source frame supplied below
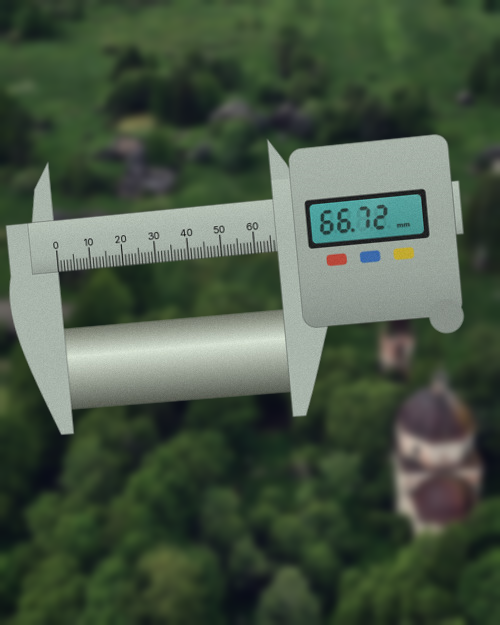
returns value=66.72 unit=mm
